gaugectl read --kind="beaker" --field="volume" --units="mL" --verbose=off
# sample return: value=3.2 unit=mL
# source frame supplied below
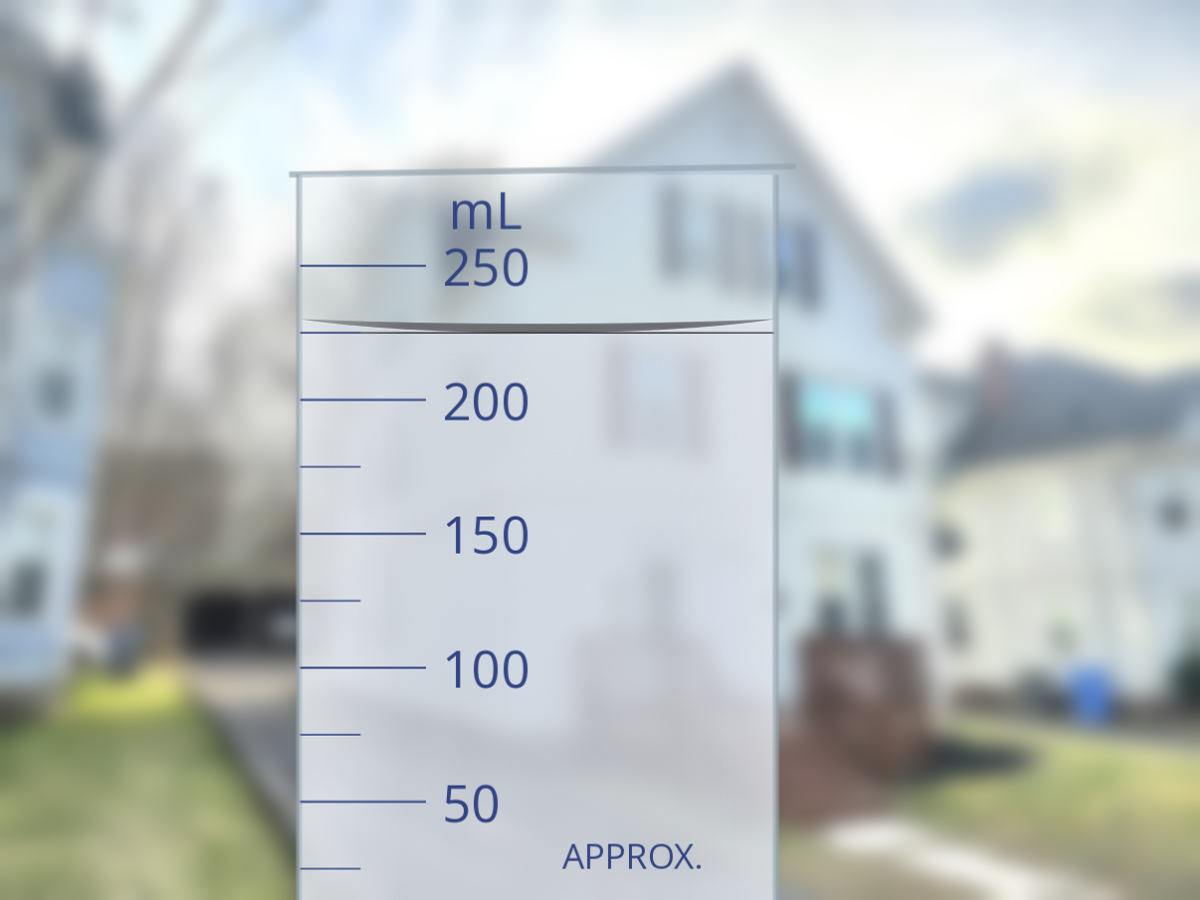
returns value=225 unit=mL
